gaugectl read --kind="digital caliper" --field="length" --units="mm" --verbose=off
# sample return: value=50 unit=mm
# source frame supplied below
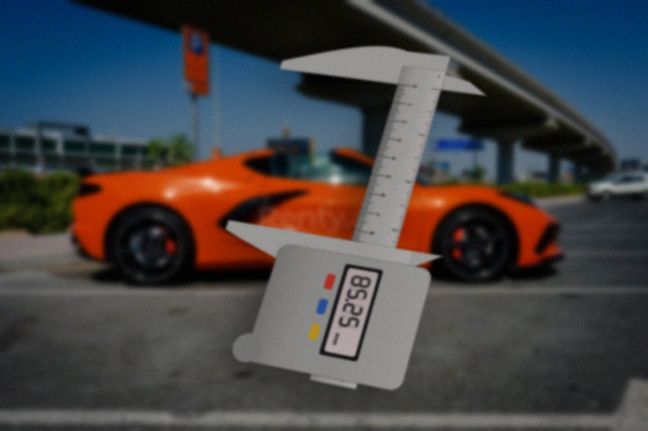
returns value=85.25 unit=mm
